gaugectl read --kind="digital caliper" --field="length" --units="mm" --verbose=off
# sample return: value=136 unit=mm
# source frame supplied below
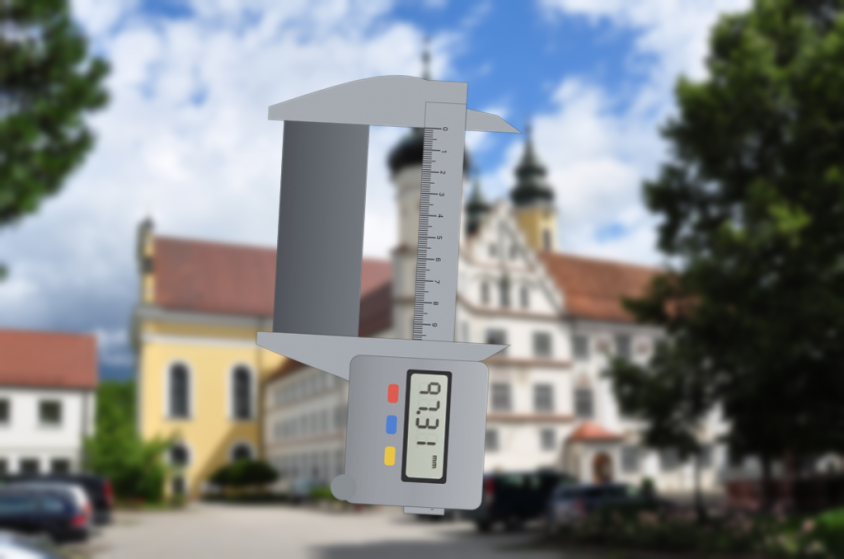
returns value=97.31 unit=mm
